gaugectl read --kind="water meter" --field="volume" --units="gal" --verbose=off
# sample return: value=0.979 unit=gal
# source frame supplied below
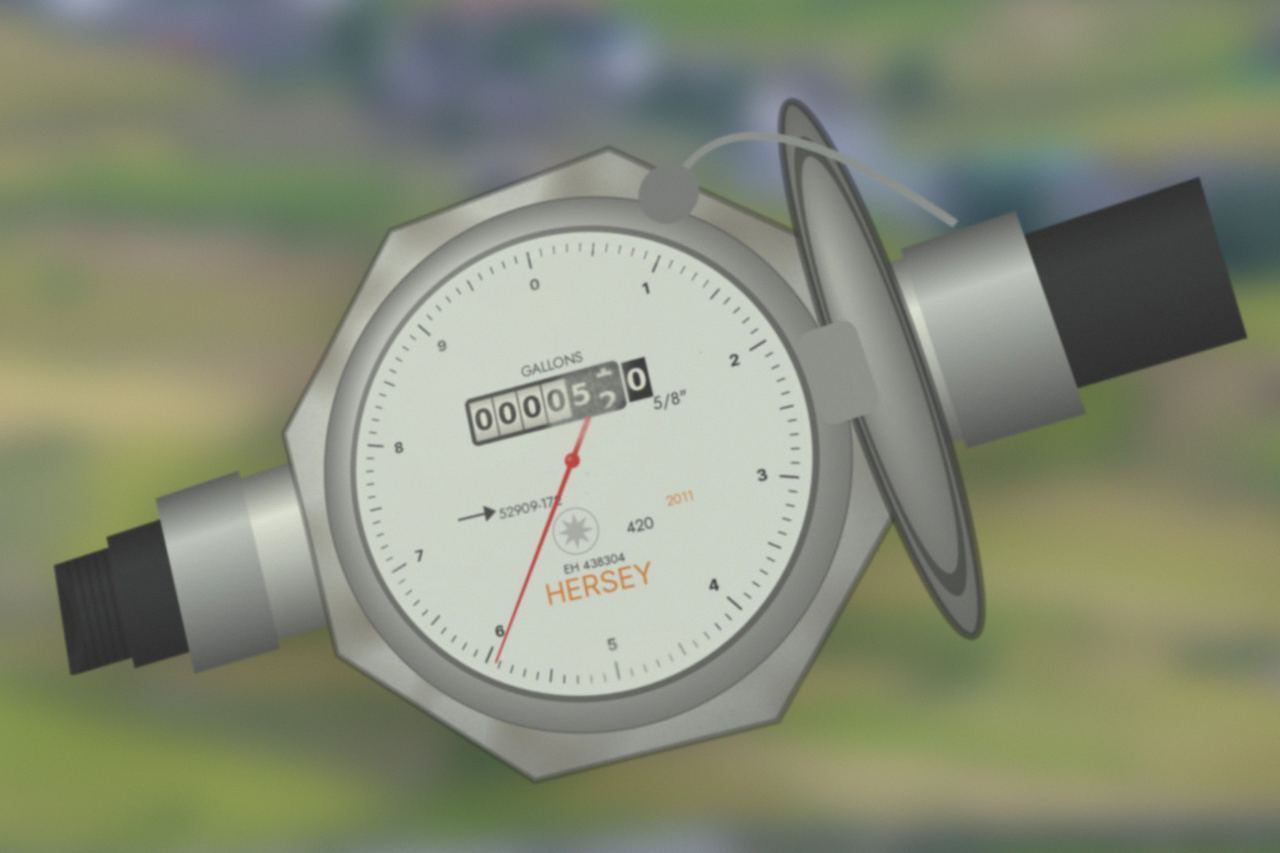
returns value=515.9 unit=gal
